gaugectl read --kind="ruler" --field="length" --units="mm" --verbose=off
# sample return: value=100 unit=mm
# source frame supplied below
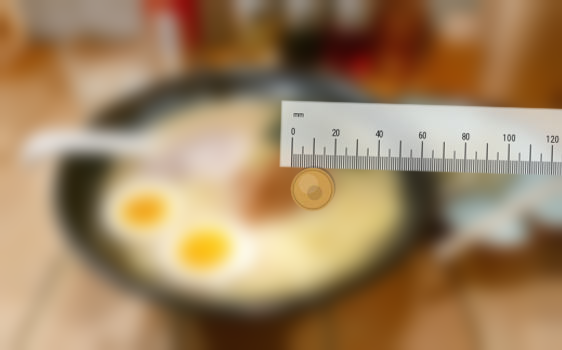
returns value=20 unit=mm
